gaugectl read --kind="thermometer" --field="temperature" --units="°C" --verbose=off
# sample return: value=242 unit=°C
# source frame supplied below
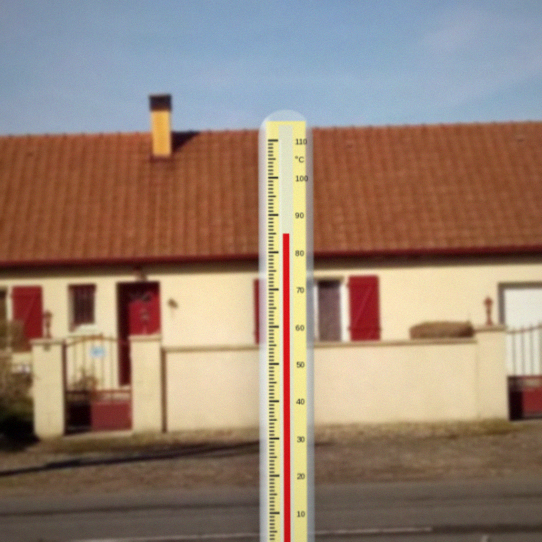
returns value=85 unit=°C
